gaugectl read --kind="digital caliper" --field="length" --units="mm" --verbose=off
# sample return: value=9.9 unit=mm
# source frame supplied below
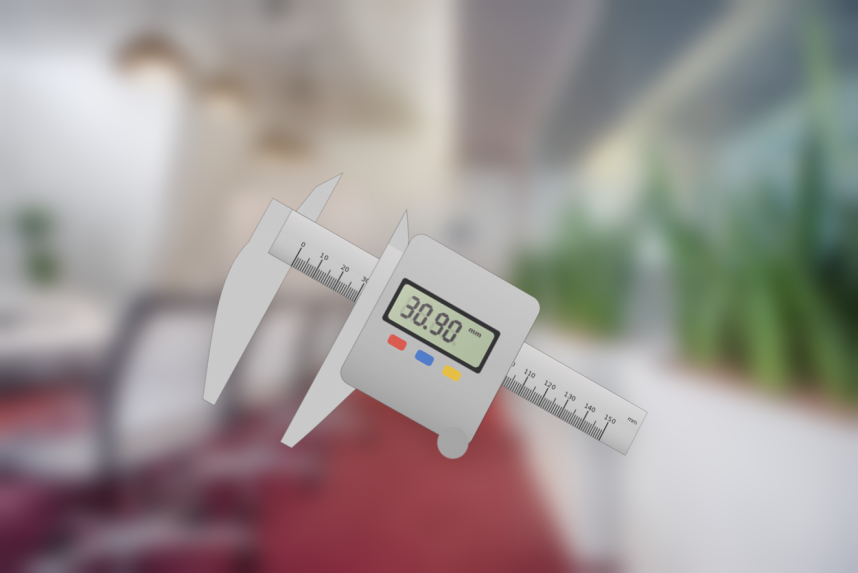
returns value=30.90 unit=mm
